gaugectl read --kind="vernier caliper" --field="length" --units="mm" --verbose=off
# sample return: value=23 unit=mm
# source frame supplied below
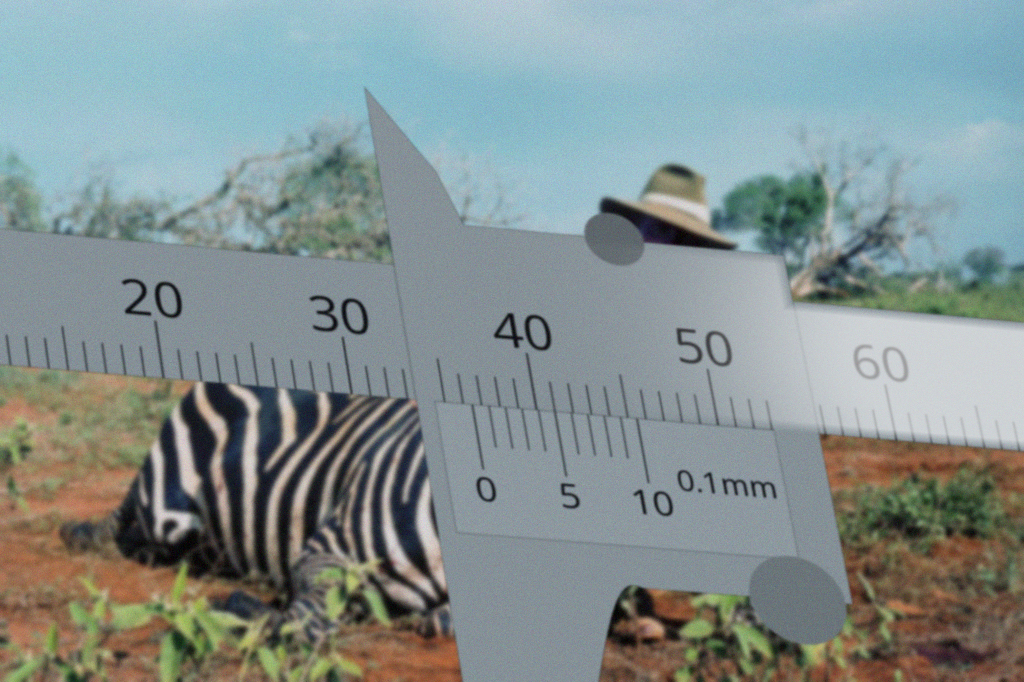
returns value=36.5 unit=mm
